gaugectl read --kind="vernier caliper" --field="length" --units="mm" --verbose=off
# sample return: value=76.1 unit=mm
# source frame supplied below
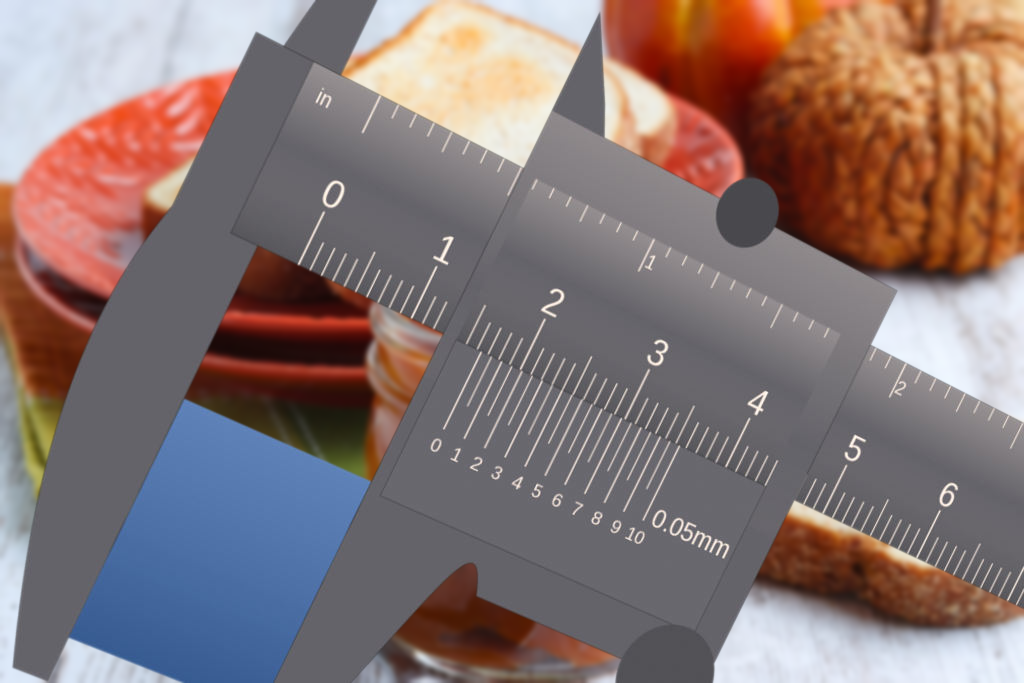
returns value=16.4 unit=mm
